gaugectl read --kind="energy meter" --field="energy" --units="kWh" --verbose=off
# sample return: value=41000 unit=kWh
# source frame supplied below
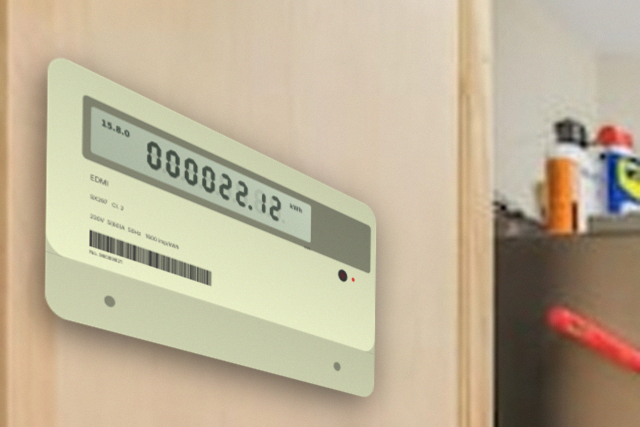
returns value=22.12 unit=kWh
